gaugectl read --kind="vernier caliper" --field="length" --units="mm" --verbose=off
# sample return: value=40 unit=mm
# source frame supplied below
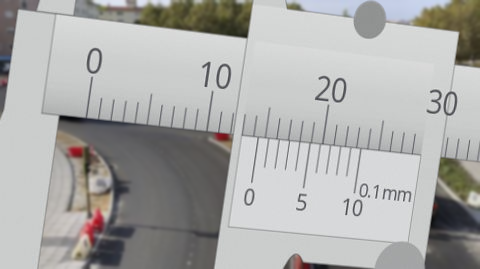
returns value=14.4 unit=mm
